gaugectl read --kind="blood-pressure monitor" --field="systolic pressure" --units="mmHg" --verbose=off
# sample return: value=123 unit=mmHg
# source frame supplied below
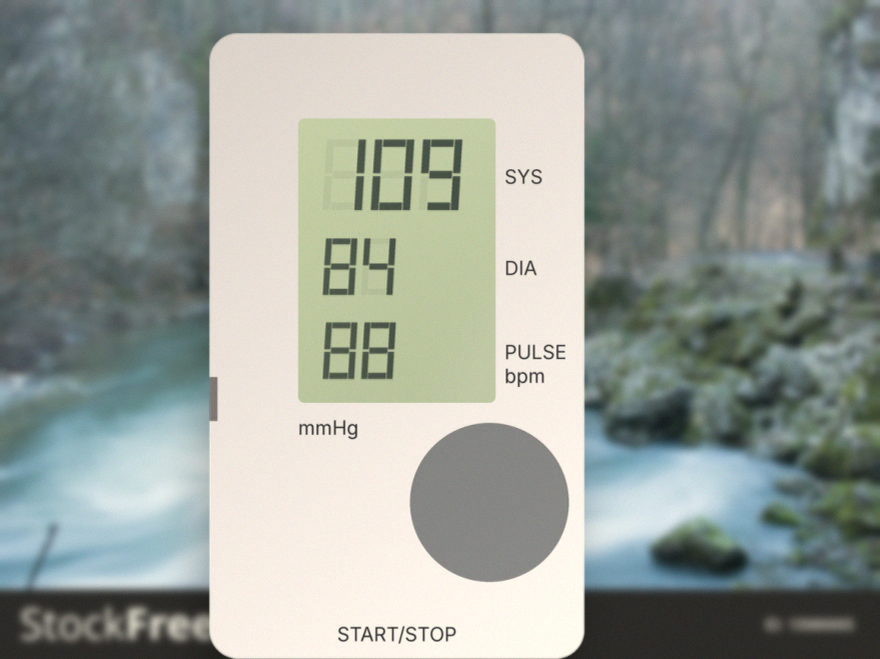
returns value=109 unit=mmHg
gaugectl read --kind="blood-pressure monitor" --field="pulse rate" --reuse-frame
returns value=88 unit=bpm
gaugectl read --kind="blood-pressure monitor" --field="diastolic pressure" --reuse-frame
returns value=84 unit=mmHg
